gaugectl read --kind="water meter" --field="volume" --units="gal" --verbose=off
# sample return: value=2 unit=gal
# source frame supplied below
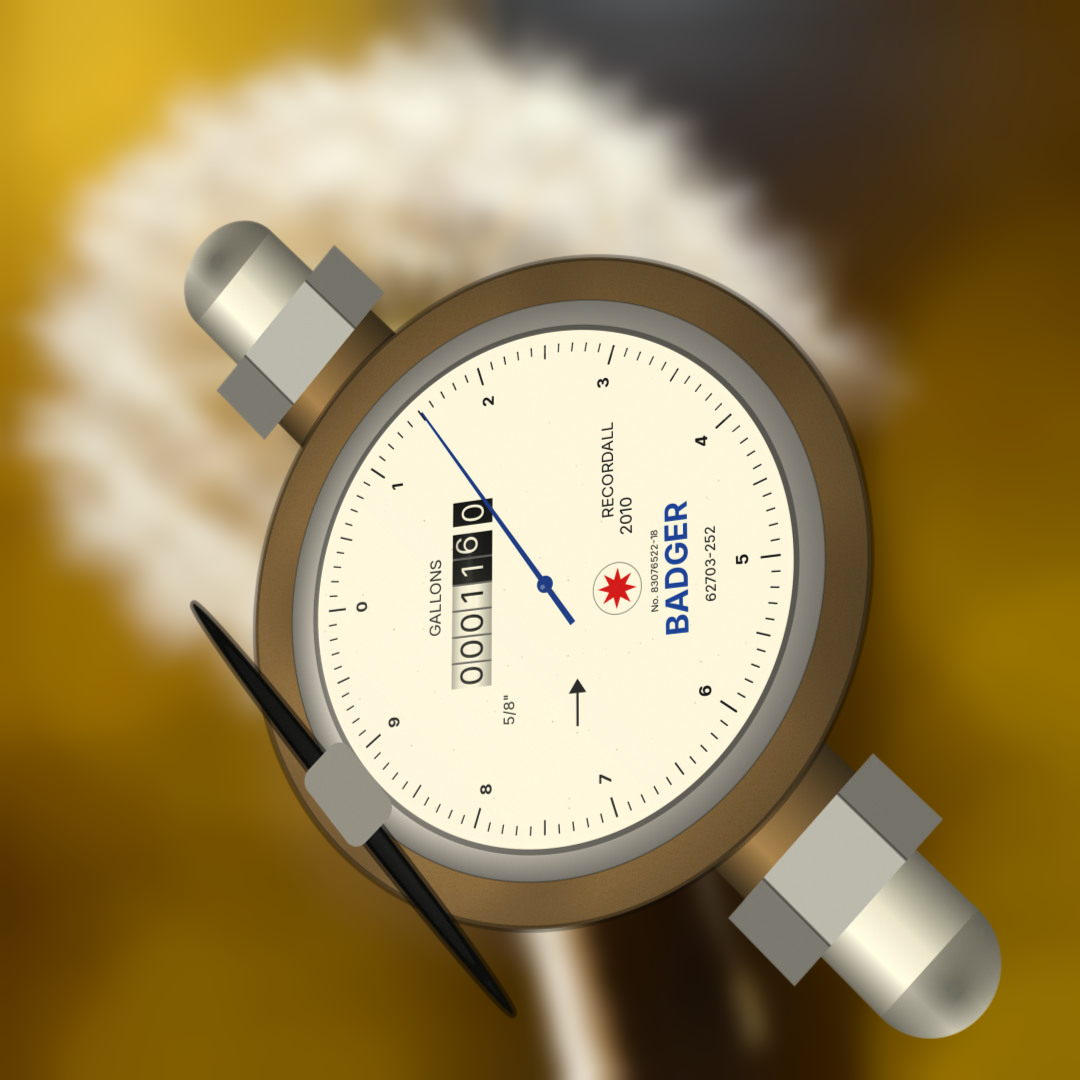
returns value=1161.5 unit=gal
